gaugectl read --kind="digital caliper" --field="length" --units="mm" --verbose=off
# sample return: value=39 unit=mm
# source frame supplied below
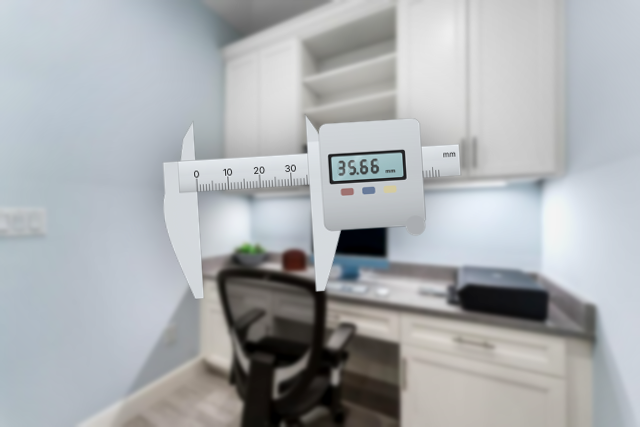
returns value=35.66 unit=mm
